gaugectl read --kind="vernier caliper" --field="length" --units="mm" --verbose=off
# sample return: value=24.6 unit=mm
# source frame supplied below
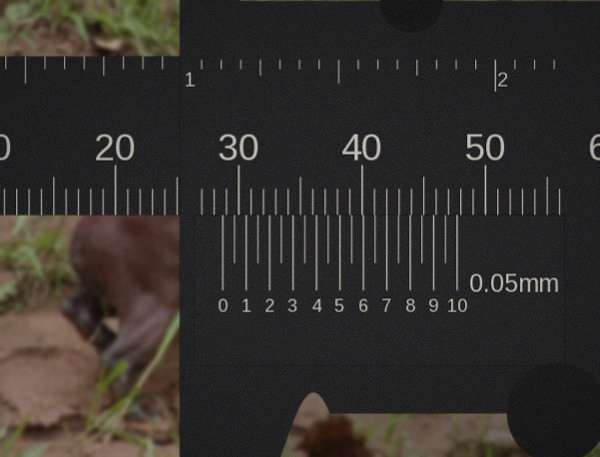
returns value=28.7 unit=mm
